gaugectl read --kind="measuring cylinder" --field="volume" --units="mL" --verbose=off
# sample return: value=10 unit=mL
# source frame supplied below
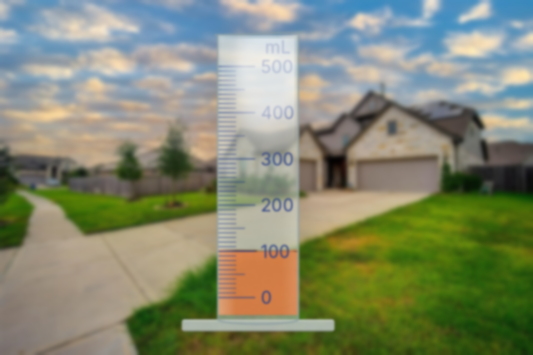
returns value=100 unit=mL
